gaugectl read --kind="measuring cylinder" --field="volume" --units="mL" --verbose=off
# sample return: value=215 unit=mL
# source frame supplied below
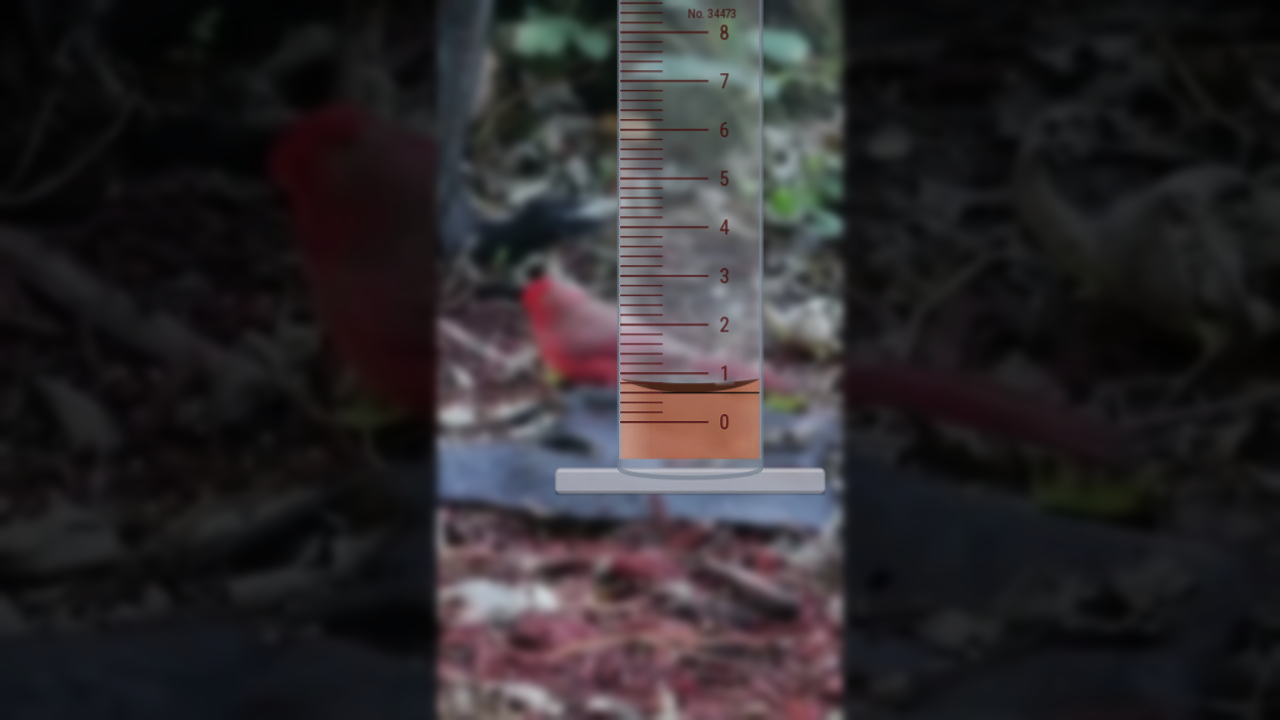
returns value=0.6 unit=mL
